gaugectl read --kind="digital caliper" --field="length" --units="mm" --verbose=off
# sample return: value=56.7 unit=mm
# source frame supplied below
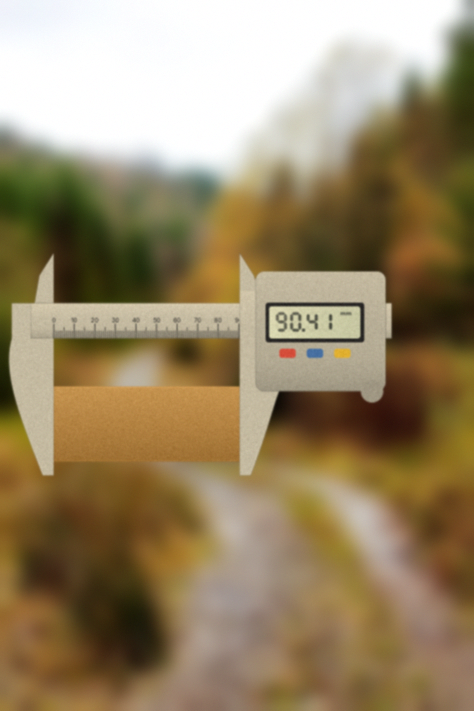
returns value=90.41 unit=mm
